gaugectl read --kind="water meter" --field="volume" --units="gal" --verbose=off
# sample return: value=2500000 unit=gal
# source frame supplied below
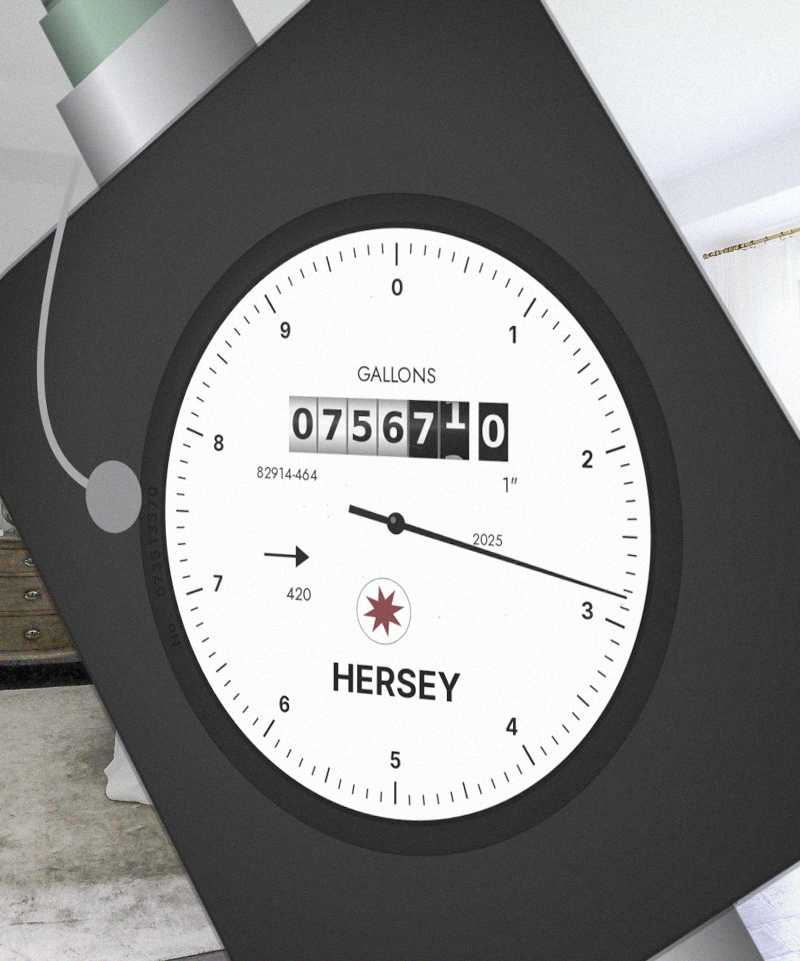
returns value=756712.8 unit=gal
